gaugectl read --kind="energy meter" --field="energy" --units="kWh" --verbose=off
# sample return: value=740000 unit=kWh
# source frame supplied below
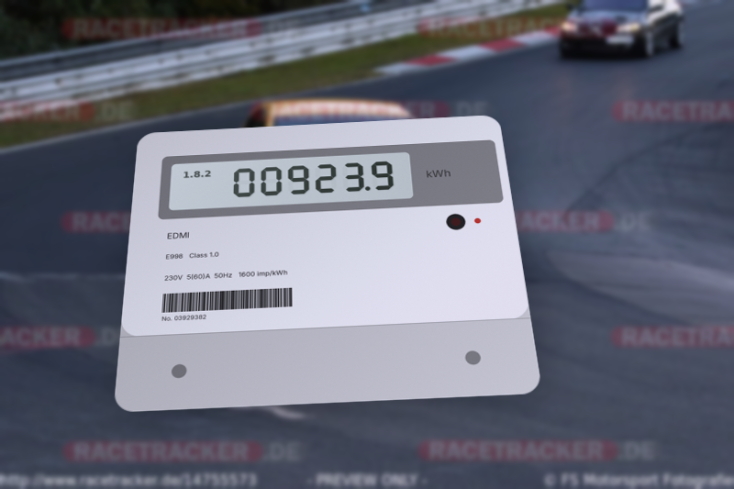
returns value=923.9 unit=kWh
